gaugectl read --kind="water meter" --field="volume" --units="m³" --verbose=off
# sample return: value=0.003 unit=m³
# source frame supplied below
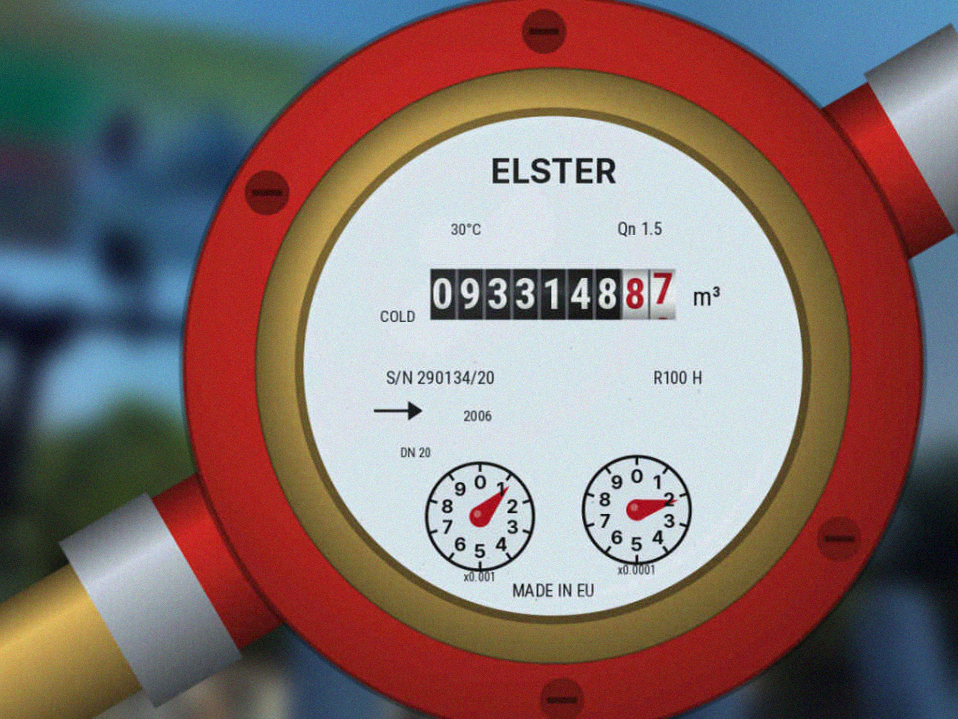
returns value=933148.8712 unit=m³
